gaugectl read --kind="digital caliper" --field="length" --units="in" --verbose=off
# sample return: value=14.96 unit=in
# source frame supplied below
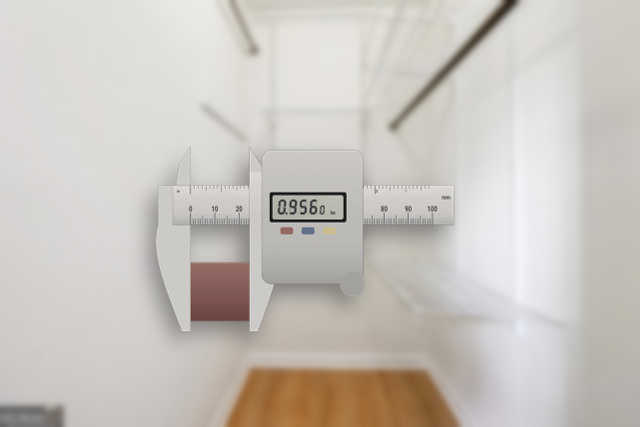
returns value=0.9560 unit=in
